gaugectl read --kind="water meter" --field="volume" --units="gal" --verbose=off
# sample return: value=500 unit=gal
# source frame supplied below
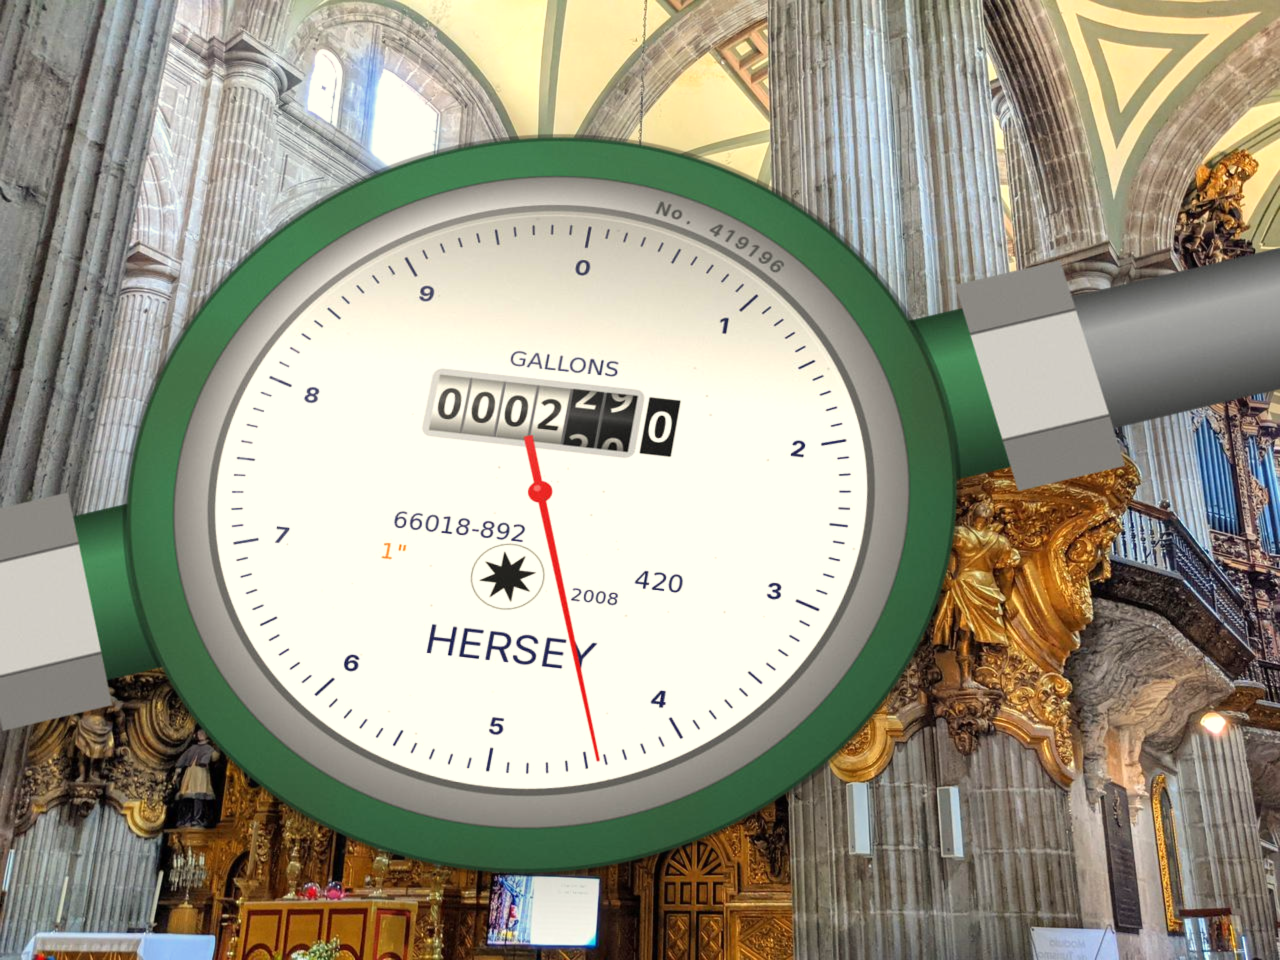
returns value=2294.4 unit=gal
